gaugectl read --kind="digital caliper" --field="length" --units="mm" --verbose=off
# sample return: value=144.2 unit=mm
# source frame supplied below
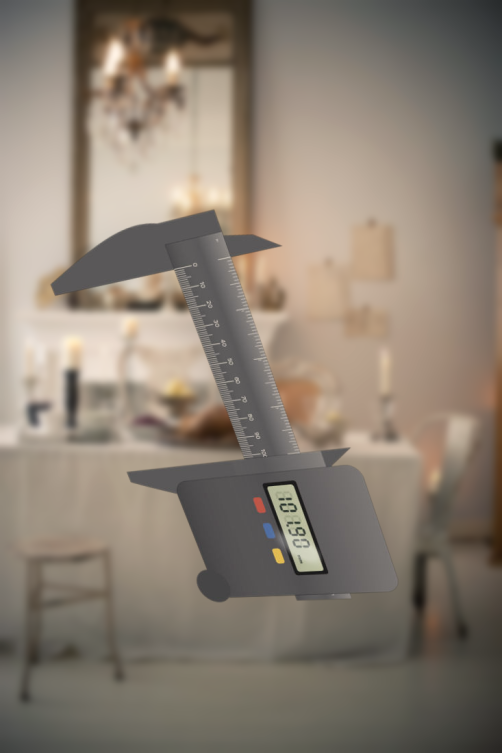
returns value=101.90 unit=mm
